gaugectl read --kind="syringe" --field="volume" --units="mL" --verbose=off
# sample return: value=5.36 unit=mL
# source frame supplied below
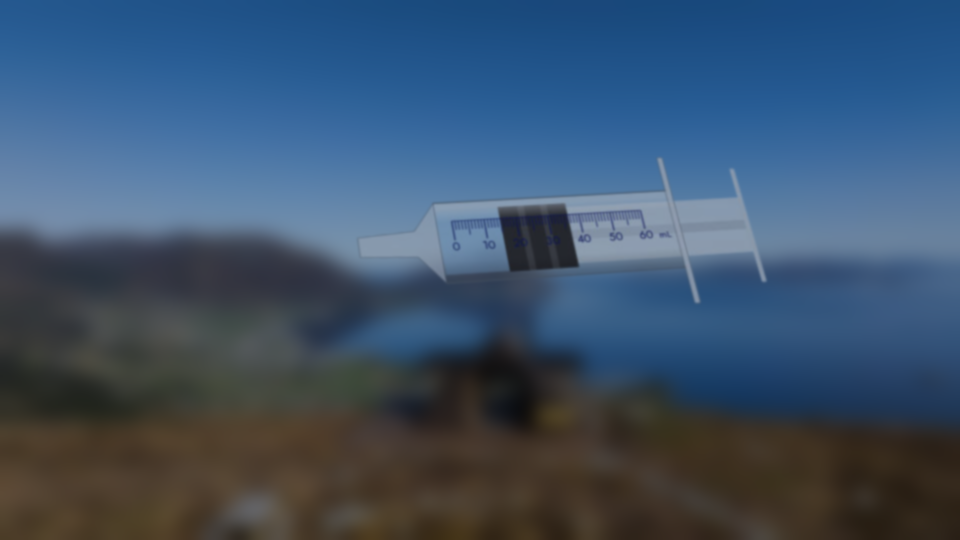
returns value=15 unit=mL
